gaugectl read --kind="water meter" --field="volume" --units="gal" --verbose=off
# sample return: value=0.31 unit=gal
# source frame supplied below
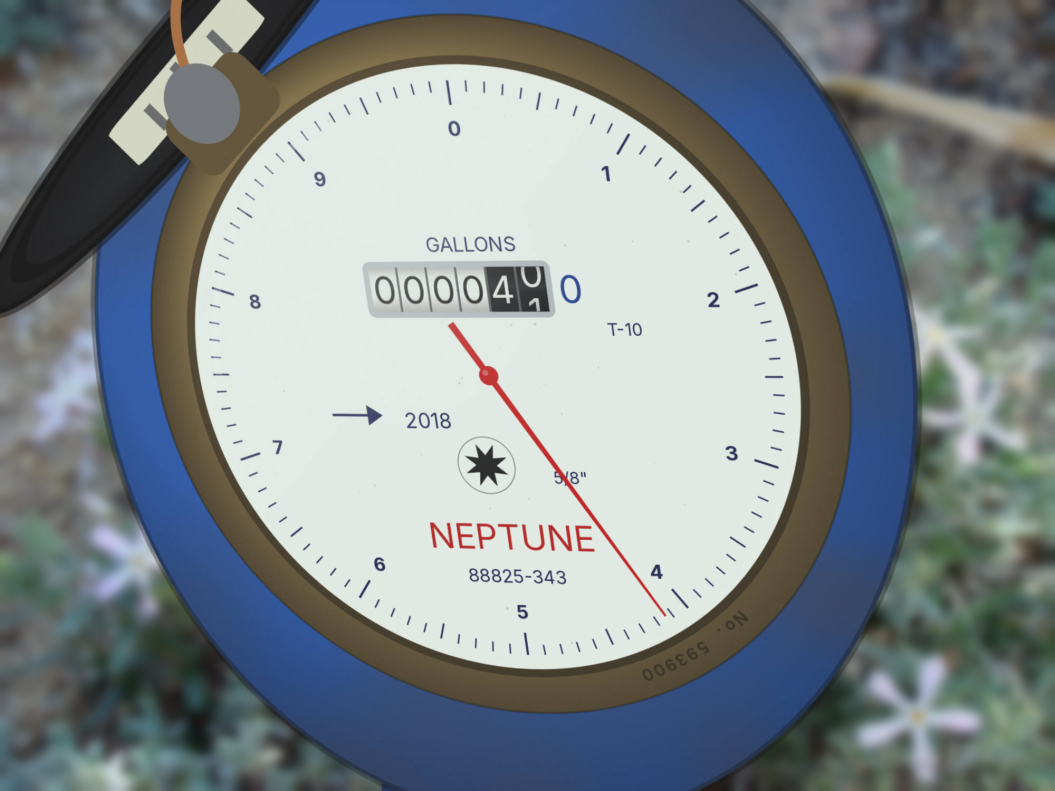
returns value=404.1 unit=gal
